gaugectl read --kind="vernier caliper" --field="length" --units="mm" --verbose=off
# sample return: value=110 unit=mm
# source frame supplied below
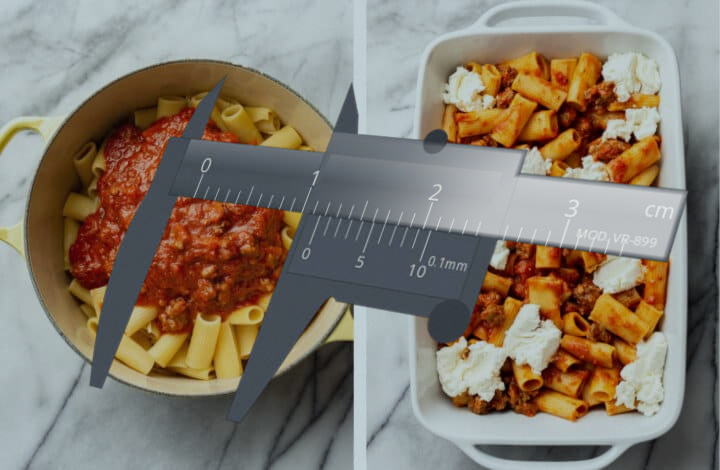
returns value=11.6 unit=mm
